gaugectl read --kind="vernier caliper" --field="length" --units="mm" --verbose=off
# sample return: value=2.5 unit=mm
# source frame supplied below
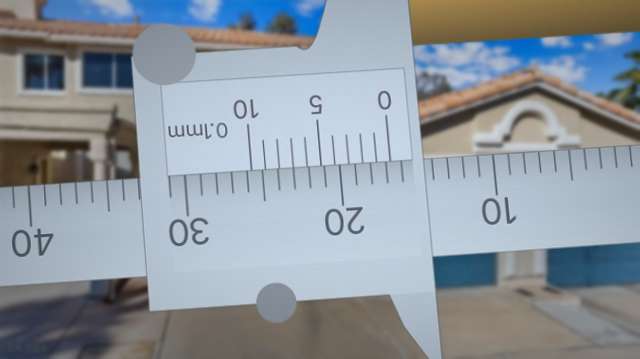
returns value=16.7 unit=mm
